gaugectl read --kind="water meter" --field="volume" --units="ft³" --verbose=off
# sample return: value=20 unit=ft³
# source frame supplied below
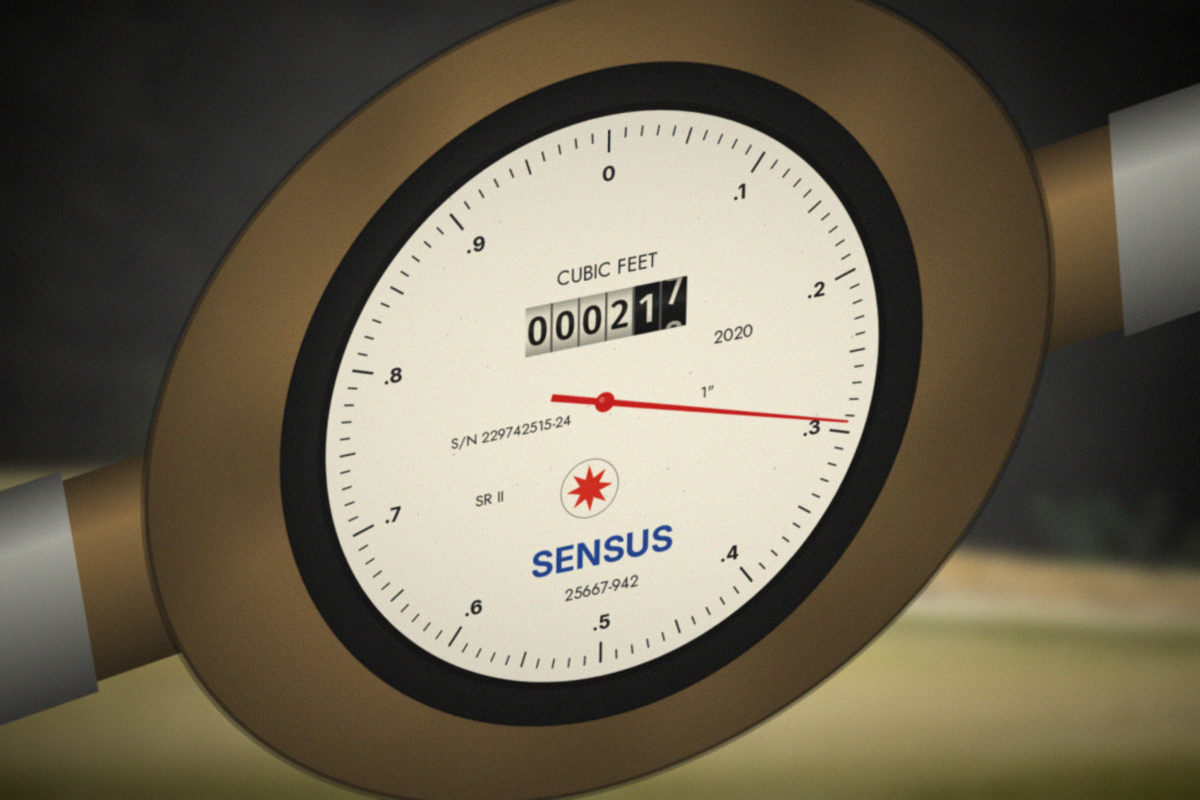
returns value=217.29 unit=ft³
